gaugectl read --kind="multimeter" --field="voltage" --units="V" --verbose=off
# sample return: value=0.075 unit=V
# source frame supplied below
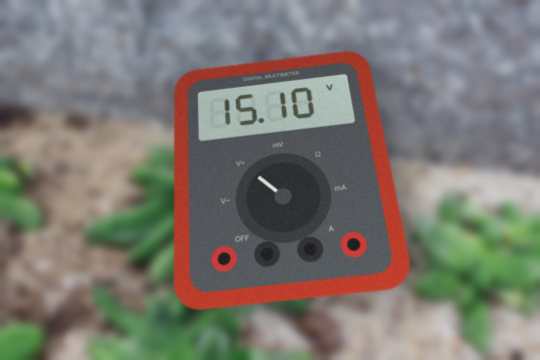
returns value=15.10 unit=V
